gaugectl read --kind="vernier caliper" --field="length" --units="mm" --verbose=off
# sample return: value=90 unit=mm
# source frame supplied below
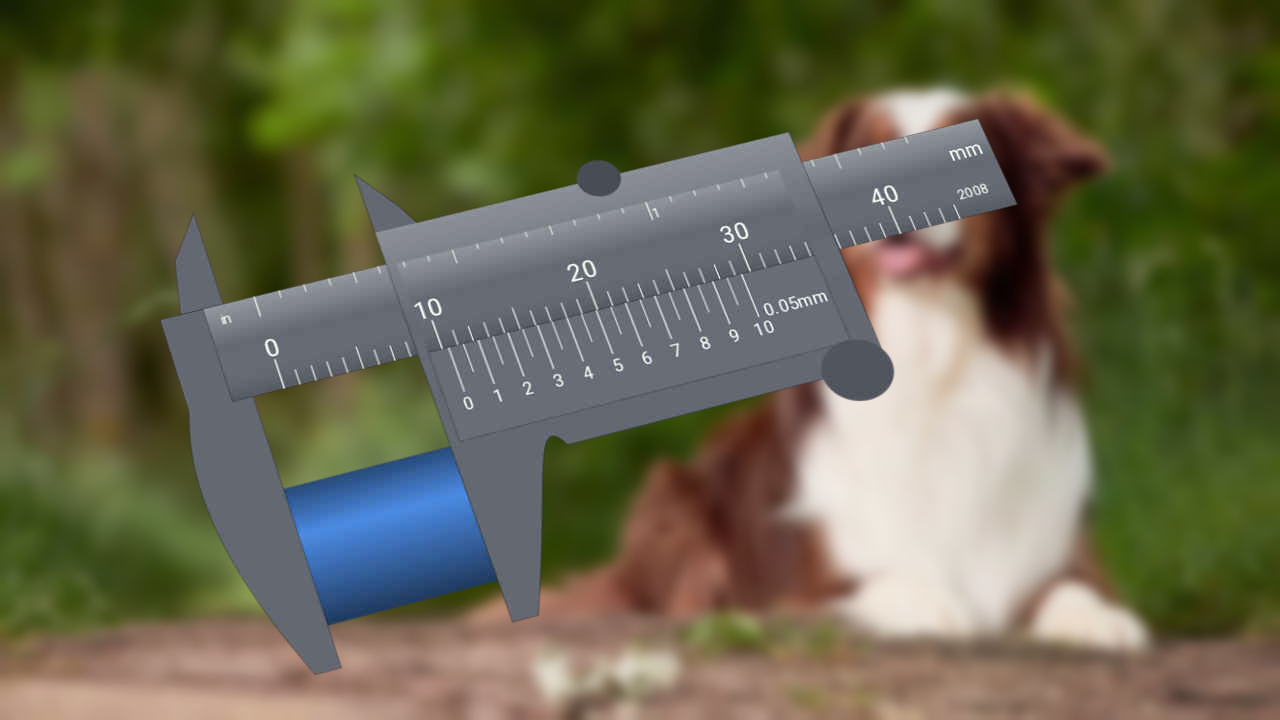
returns value=10.4 unit=mm
